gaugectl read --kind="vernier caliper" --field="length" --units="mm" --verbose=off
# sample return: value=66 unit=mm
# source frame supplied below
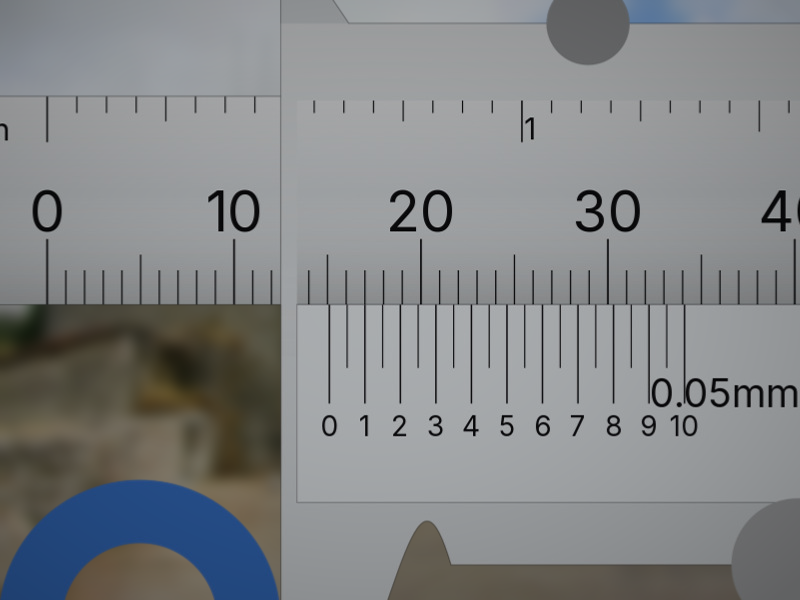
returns value=15.1 unit=mm
